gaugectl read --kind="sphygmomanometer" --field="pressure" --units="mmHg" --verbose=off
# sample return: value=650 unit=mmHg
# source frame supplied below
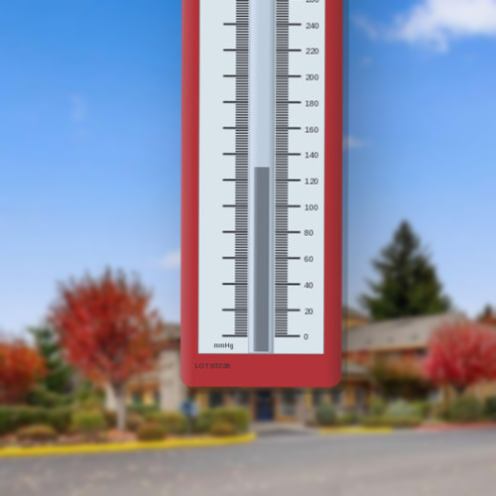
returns value=130 unit=mmHg
